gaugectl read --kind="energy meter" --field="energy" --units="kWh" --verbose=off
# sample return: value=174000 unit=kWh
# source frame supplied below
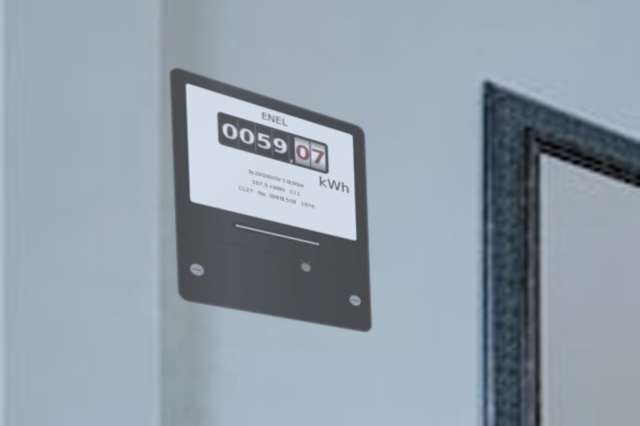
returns value=59.07 unit=kWh
